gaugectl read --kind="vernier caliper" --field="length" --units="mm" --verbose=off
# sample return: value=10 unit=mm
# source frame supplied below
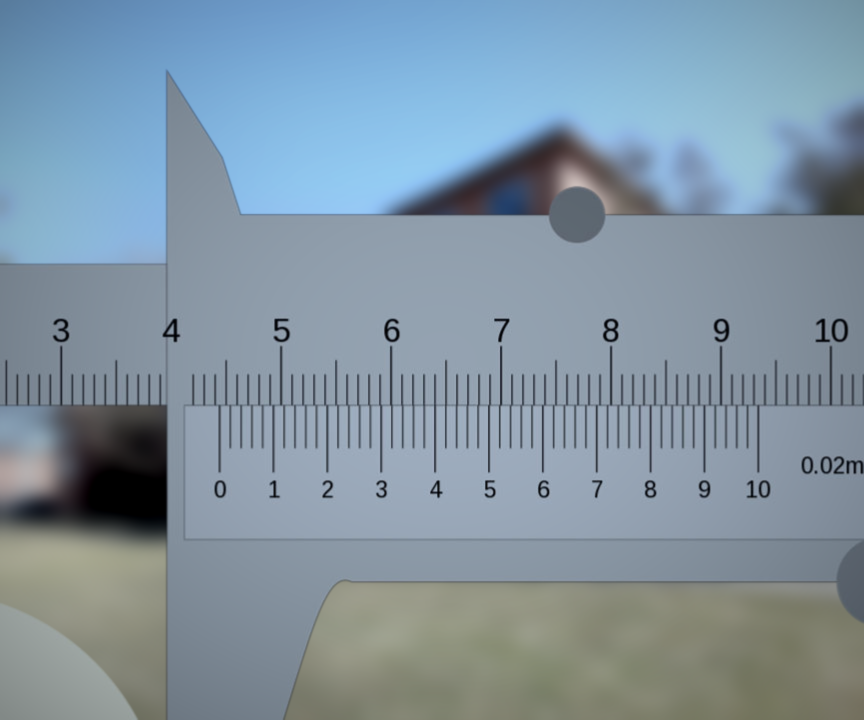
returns value=44.4 unit=mm
